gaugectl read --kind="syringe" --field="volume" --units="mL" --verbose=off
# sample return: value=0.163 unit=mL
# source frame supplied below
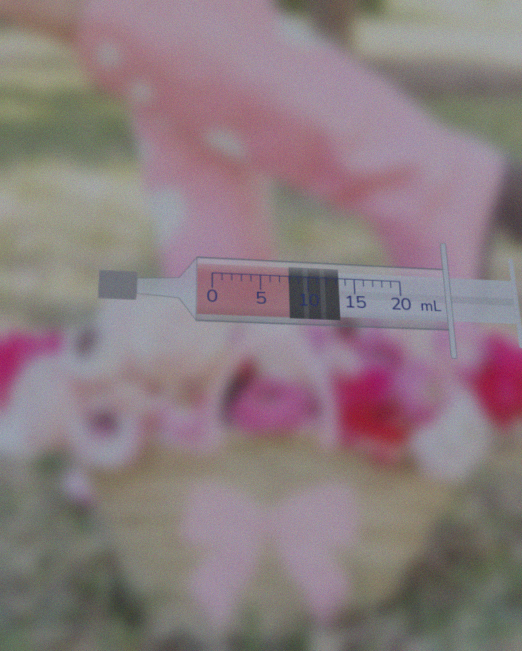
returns value=8 unit=mL
